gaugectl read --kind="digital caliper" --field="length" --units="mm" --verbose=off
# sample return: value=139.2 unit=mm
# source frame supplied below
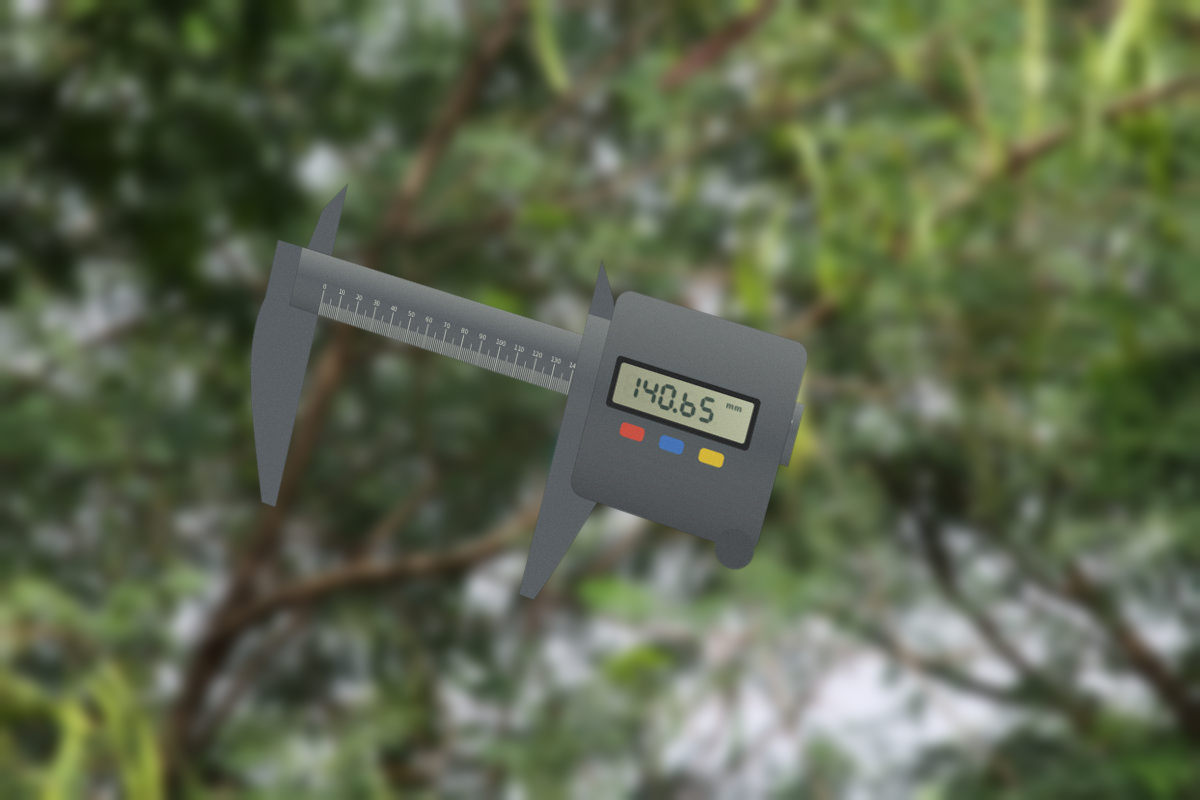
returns value=140.65 unit=mm
